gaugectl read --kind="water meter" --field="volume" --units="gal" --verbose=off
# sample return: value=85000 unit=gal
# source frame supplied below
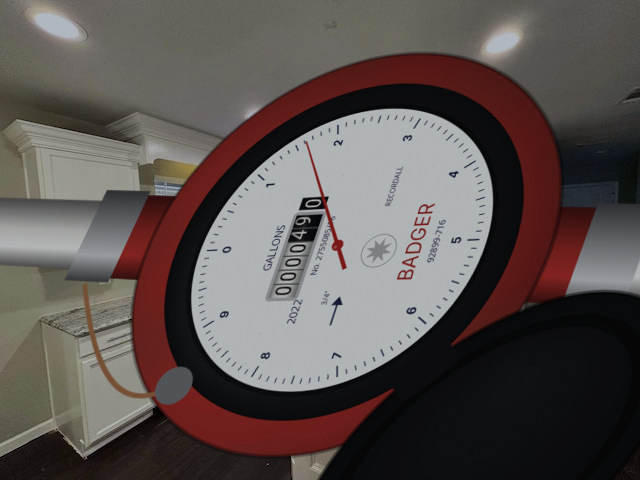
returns value=491.6 unit=gal
